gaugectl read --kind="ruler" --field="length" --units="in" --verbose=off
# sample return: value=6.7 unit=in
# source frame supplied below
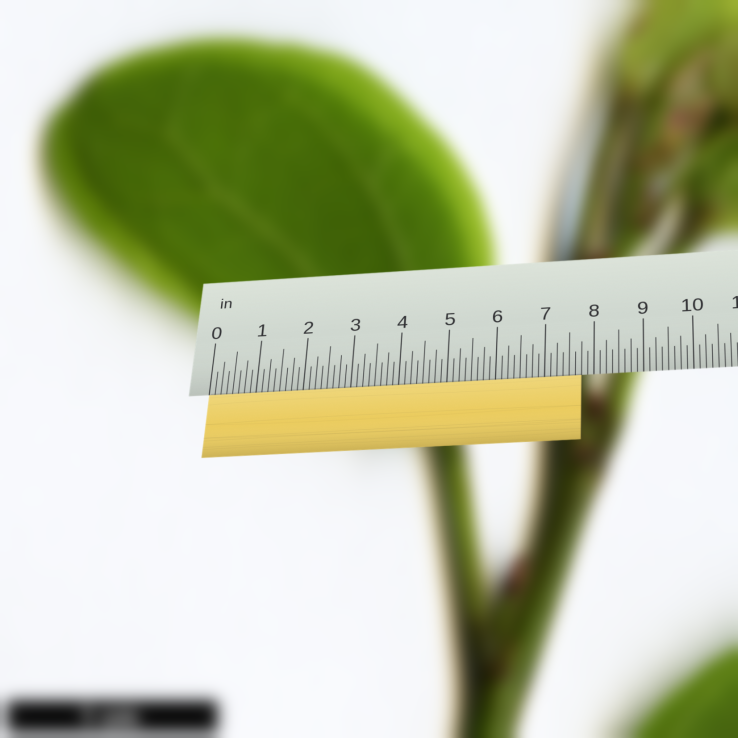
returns value=7.75 unit=in
